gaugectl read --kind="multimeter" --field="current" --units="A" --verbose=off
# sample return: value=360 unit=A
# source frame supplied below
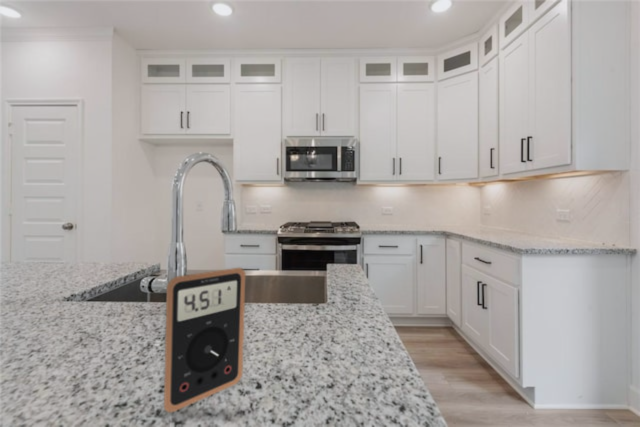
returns value=4.51 unit=A
